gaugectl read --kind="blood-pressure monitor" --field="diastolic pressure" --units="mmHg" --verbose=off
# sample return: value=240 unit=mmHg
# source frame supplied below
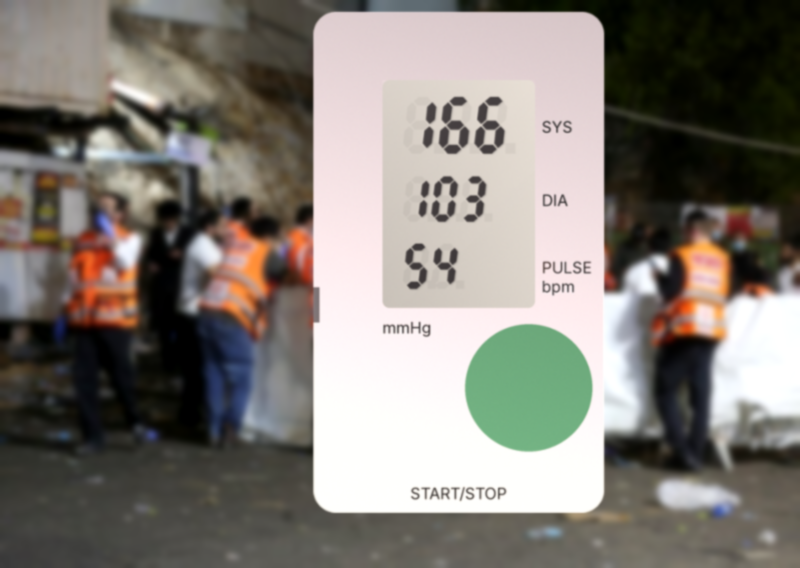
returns value=103 unit=mmHg
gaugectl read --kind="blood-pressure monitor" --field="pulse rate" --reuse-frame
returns value=54 unit=bpm
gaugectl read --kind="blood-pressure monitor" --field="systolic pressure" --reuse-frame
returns value=166 unit=mmHg
